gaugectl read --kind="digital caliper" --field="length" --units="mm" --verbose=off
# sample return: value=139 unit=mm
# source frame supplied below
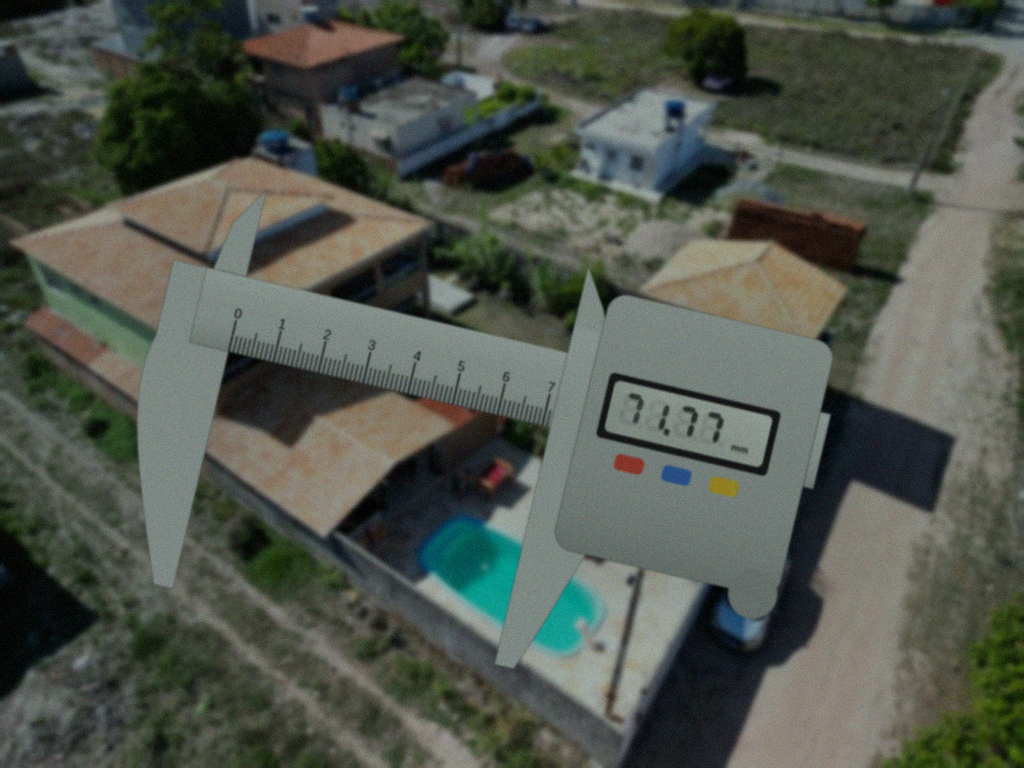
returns value=71.77 unit=mm
